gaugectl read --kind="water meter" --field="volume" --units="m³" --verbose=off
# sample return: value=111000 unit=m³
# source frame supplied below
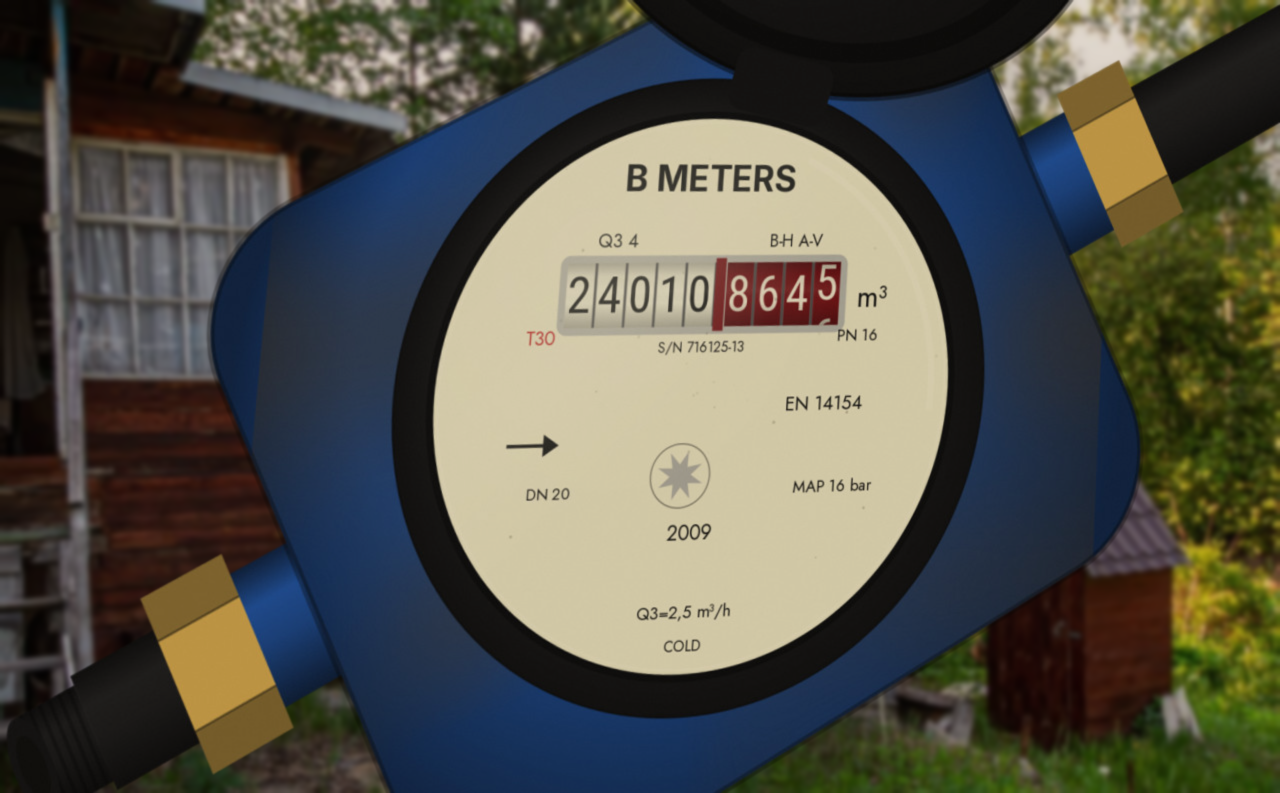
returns value=24010.8645 unit=m³
